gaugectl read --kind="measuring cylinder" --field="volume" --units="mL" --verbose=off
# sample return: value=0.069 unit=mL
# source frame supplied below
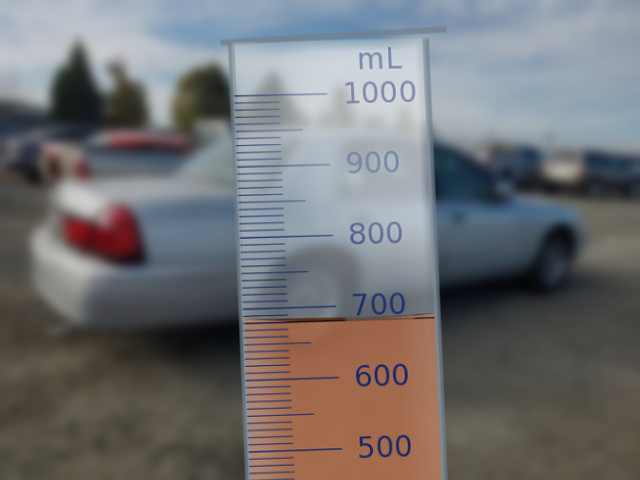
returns value=680 unit=mL
